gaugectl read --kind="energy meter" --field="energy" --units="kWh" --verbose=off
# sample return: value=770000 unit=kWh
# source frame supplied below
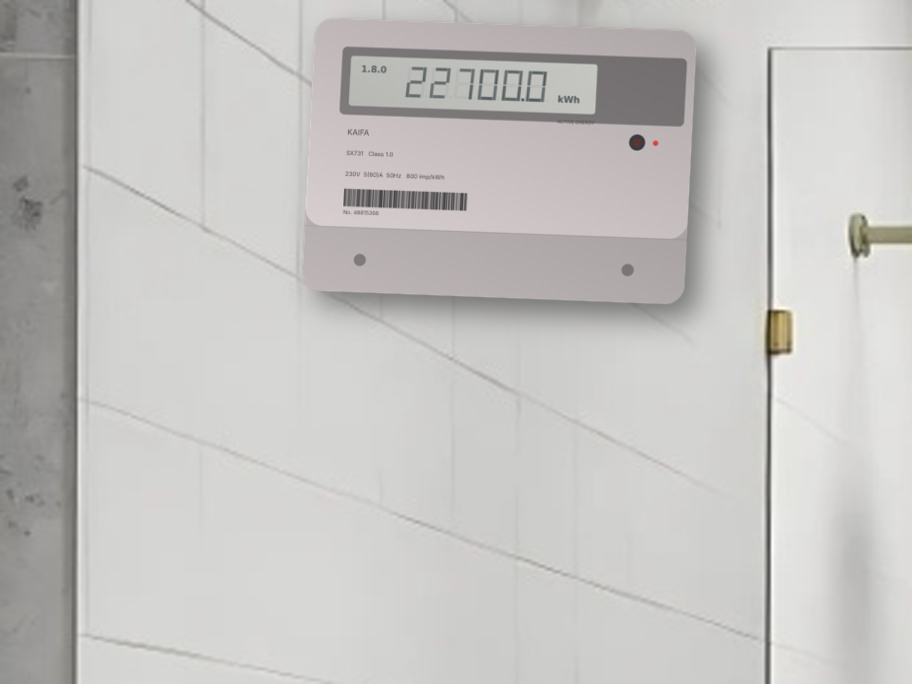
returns value=22700.0 unit=kWh
